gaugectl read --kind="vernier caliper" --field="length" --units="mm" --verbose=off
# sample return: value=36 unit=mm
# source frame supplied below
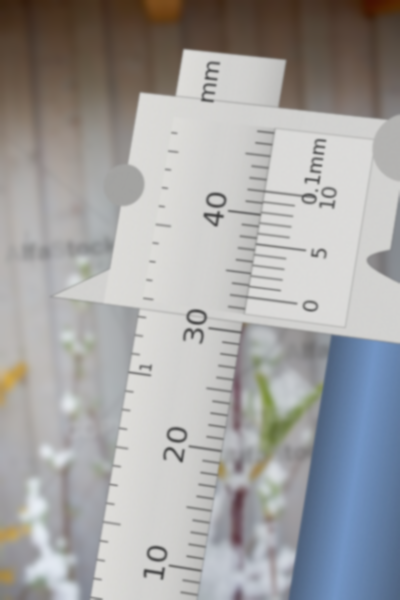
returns value=33.0 unit=mm
